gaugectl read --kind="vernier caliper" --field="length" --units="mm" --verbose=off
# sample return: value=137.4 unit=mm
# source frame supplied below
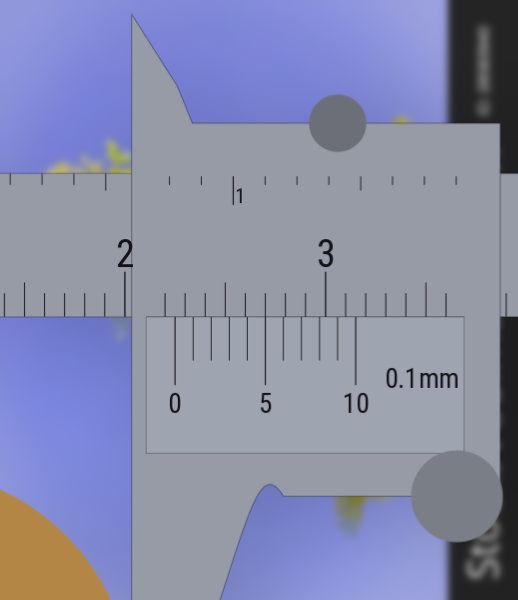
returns value=22.5 unit=mm
